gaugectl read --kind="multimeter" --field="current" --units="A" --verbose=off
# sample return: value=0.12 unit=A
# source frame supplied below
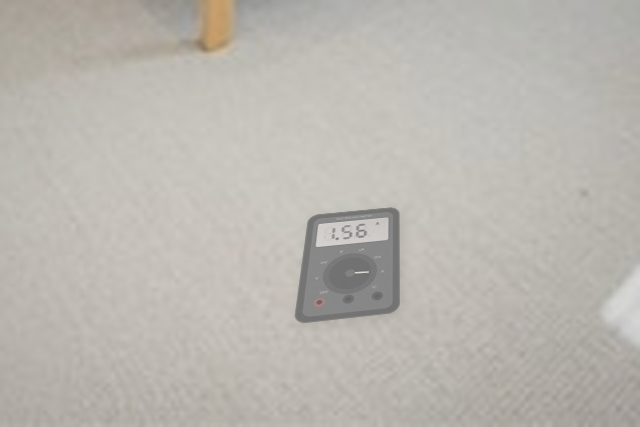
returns value=1.56 unit=A
